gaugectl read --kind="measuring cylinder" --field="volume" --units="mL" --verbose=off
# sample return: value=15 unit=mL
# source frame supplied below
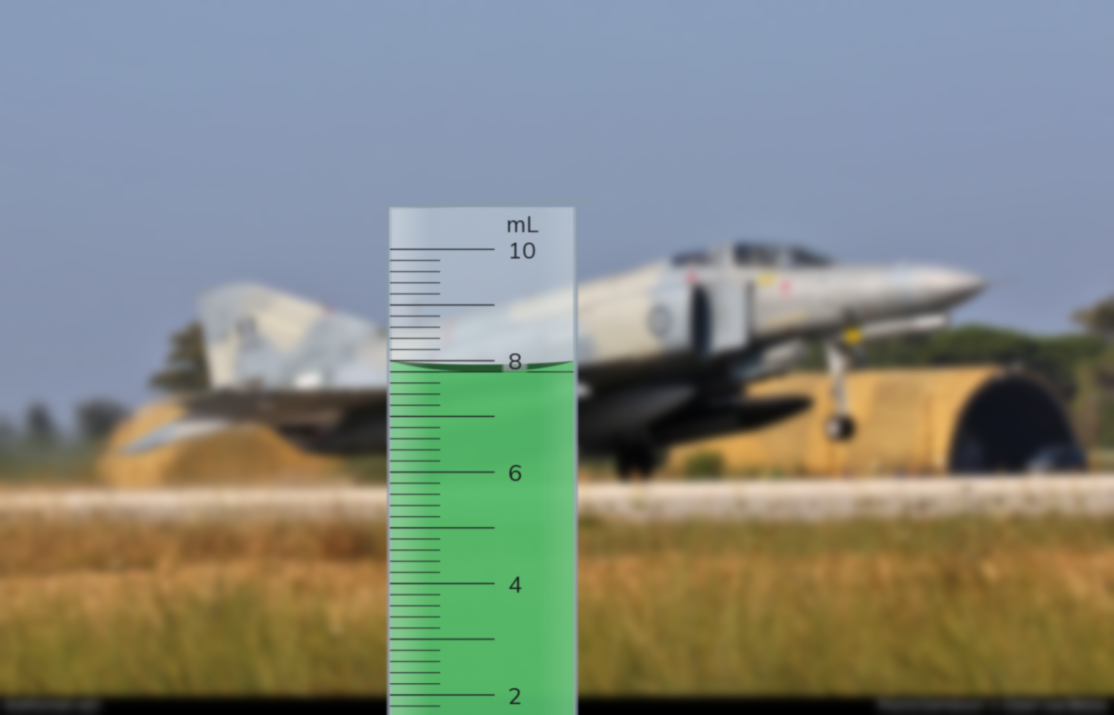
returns value=7.8 unit=mL
